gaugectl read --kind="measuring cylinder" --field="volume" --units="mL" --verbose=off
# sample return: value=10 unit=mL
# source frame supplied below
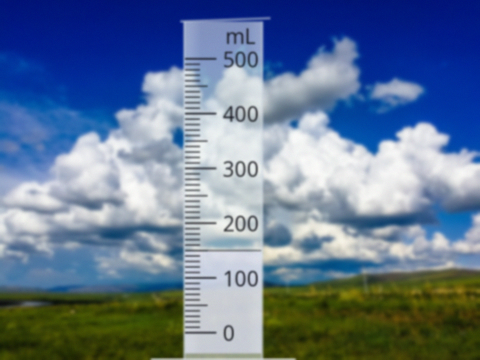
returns value=150 unit=mL
